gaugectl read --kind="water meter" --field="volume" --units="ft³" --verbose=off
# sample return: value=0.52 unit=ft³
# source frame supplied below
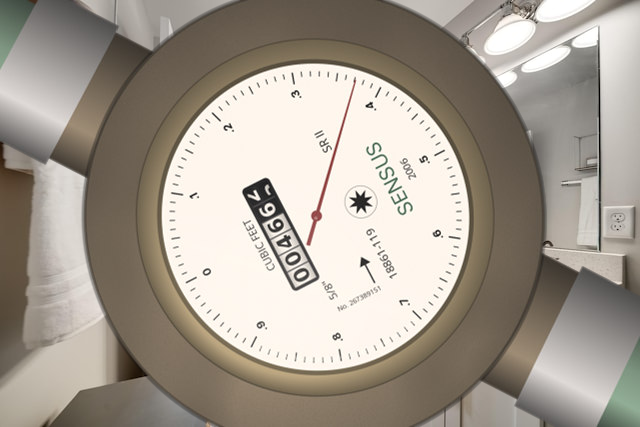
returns value=4662.37 unit=ft³
